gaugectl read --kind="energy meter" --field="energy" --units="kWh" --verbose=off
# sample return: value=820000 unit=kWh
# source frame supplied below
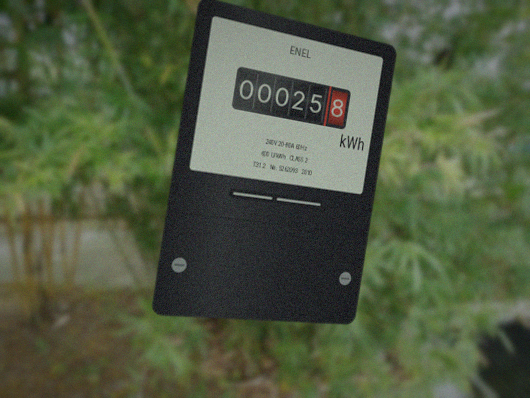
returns value=25.8 unit=kWh
